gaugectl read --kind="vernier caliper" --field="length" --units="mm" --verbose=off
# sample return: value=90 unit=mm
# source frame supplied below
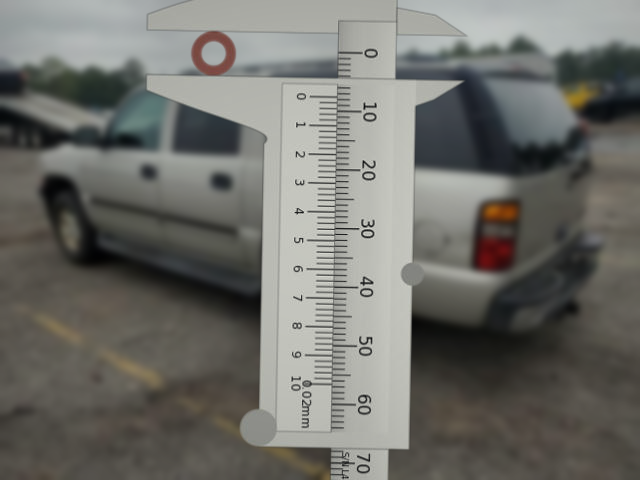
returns value=7.6 unit=mm
